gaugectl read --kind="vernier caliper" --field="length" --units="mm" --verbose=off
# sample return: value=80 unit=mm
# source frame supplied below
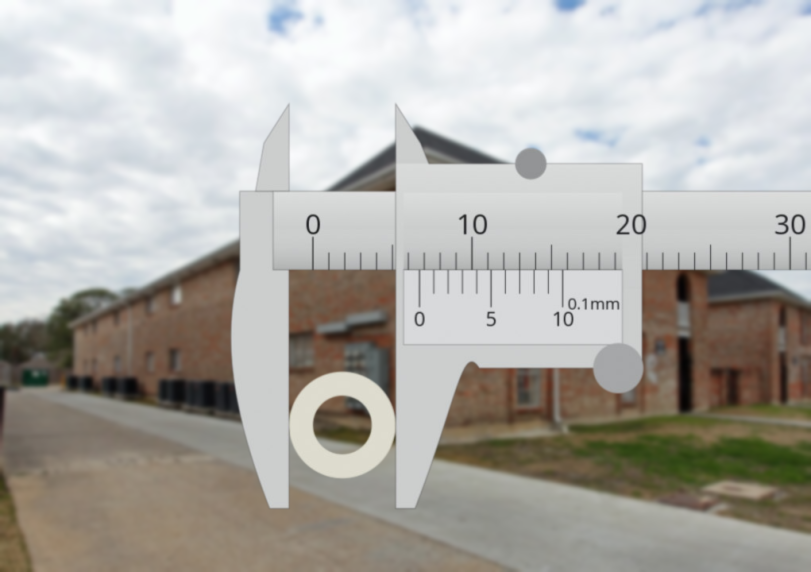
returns value=6.7 unit=mm
